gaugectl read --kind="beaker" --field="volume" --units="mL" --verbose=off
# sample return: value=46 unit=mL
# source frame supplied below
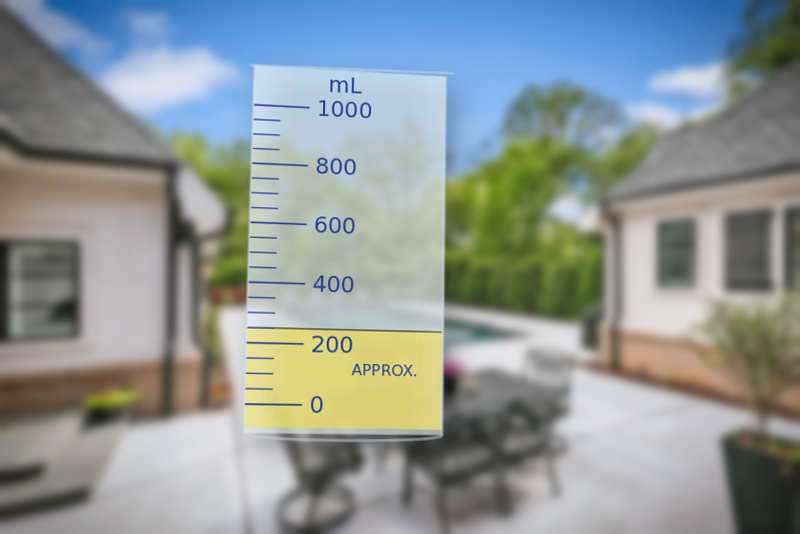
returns value=250 unit=mL
